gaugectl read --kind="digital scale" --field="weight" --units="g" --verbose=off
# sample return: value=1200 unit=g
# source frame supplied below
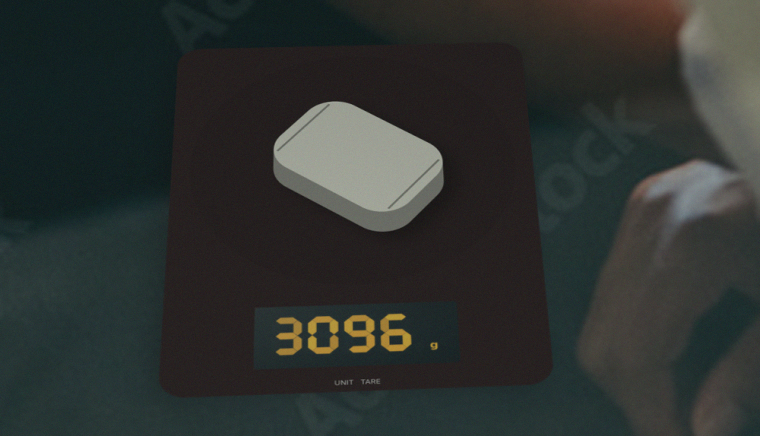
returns value=3096 unit=g
